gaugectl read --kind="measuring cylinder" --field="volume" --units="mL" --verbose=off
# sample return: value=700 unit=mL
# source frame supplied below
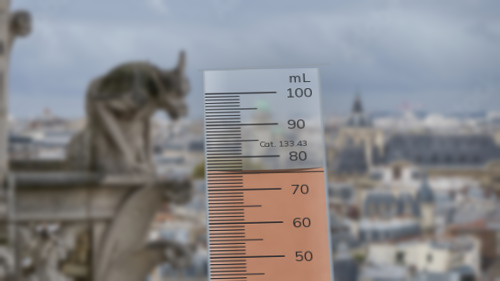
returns value=75 unit=mL
